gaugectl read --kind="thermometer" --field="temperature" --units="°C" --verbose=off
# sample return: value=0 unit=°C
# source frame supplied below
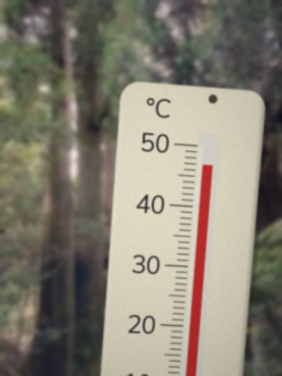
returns value=47 unit=°C
